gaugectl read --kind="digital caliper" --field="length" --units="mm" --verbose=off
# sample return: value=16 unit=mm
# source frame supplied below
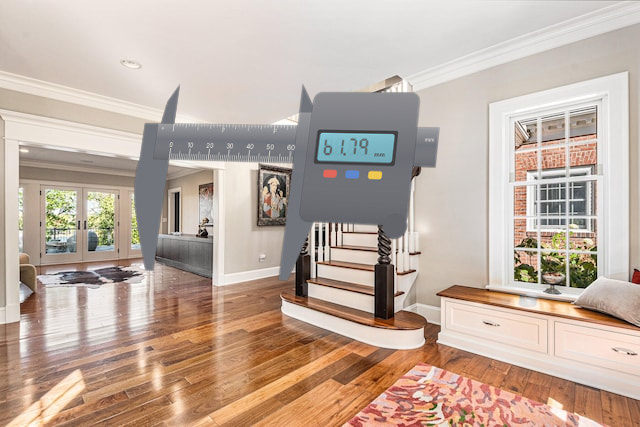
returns value=61.79 unit=mm
